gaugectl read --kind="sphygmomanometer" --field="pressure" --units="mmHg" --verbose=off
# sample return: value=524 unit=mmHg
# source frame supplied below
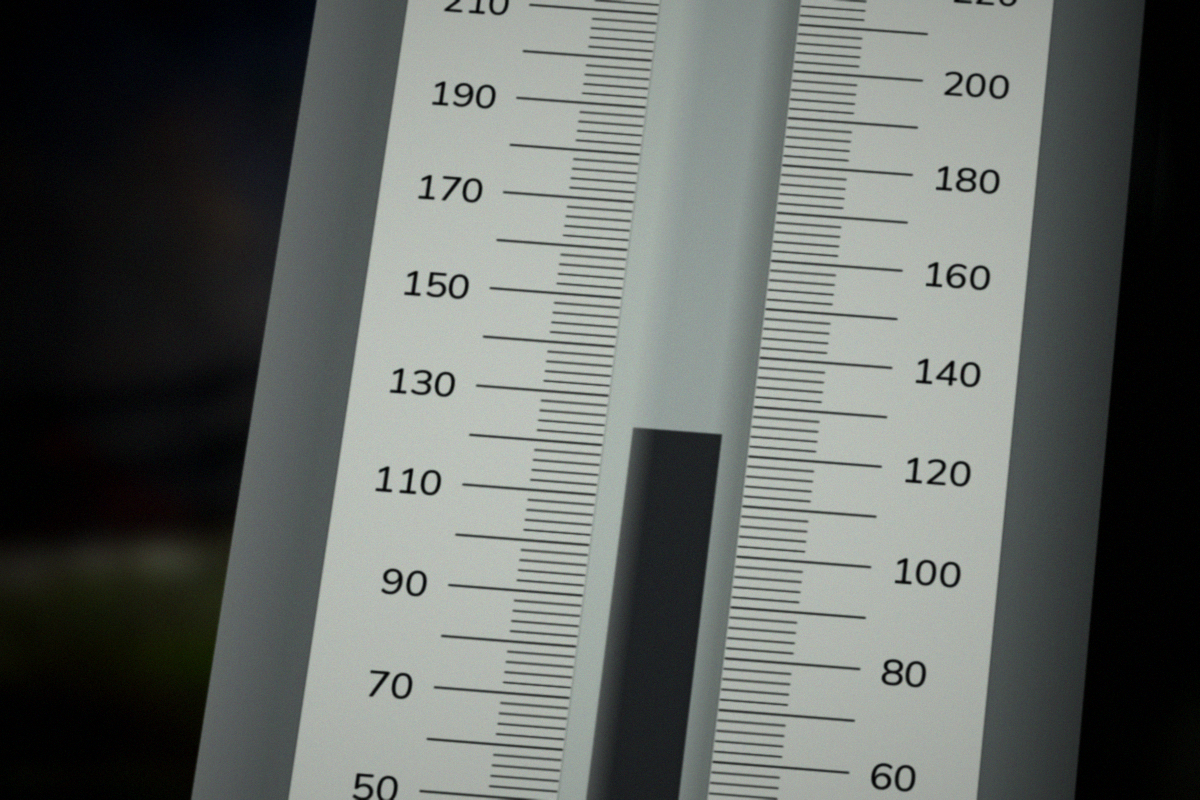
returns value=124 unit=mmHg
